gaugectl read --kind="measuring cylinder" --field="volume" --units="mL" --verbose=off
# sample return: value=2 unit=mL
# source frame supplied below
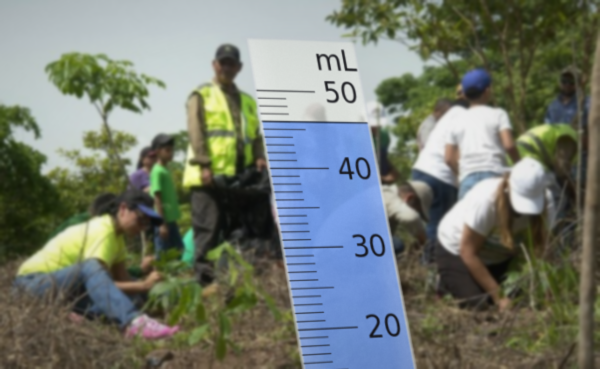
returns value=46 unit=mL
